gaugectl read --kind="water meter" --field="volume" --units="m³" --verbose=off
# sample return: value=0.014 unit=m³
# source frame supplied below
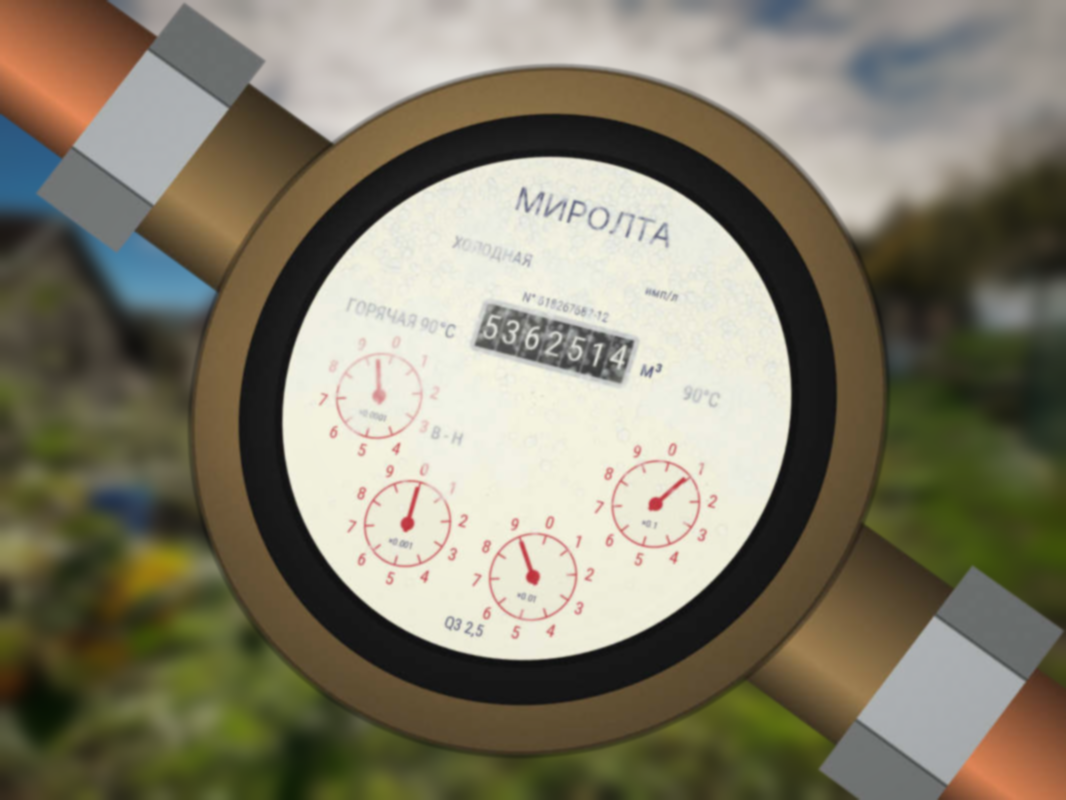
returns value=5362514.0899 unit=m³
